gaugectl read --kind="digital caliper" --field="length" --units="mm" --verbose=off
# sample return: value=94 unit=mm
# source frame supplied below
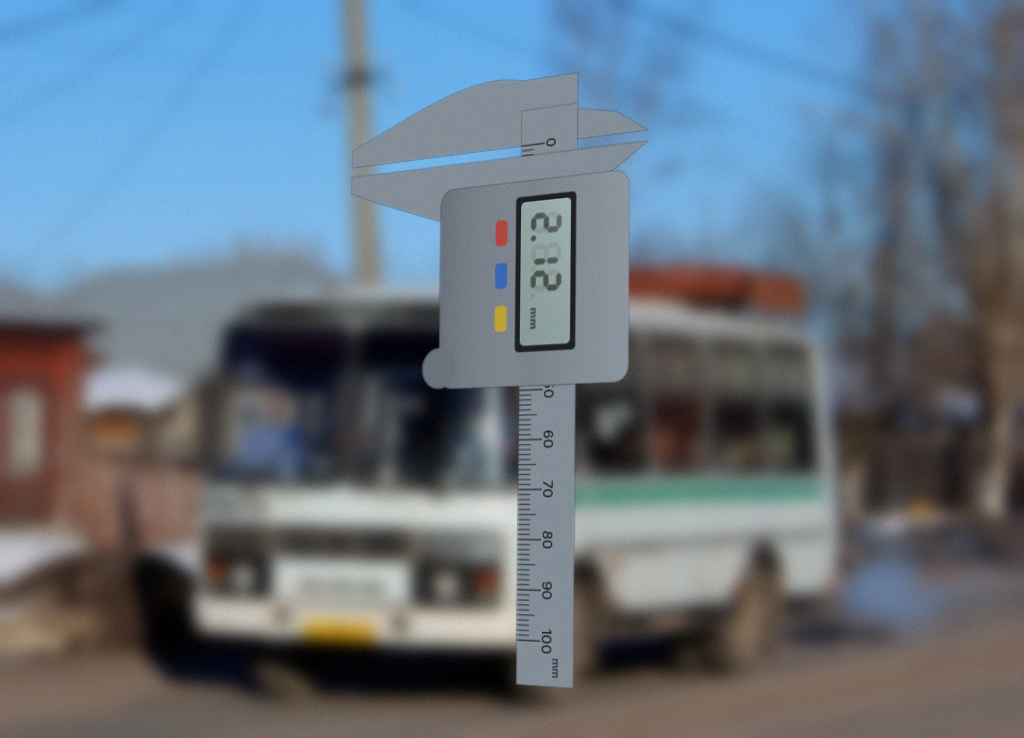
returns value=2.12 unit=mm
